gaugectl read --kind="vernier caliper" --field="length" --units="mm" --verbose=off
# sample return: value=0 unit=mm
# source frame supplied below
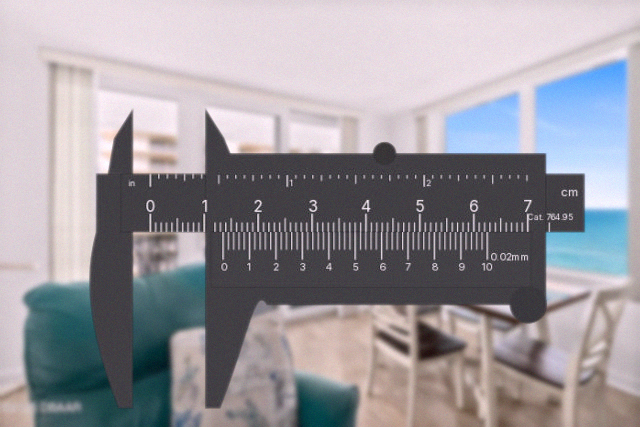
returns value=13.5 unit=mm
